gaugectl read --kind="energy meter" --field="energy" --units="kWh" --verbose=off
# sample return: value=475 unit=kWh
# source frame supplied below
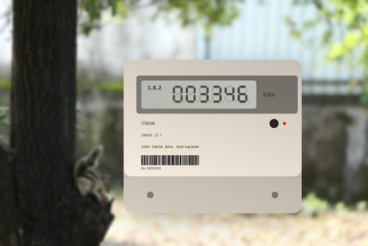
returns value=3346 unit=kWh
